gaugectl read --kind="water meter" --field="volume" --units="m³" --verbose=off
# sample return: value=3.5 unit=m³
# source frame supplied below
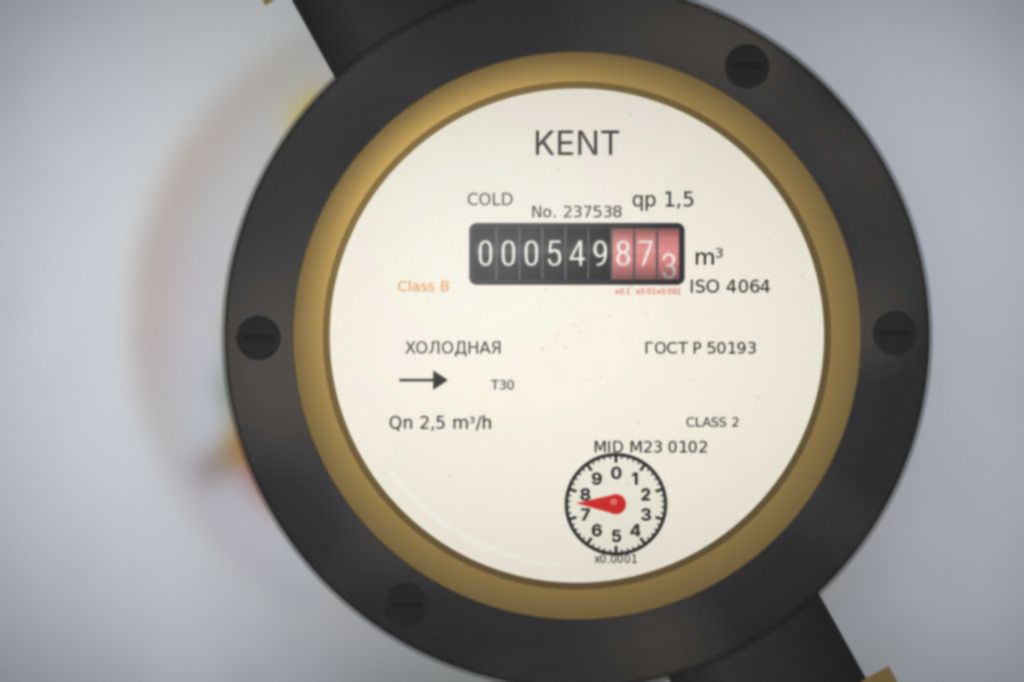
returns value=549.8727 unit=m³
